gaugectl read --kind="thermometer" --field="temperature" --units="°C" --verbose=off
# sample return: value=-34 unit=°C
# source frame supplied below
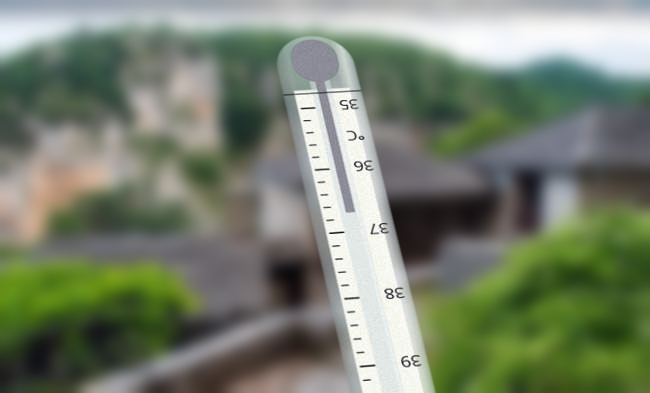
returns value=36.7 unit=°C
